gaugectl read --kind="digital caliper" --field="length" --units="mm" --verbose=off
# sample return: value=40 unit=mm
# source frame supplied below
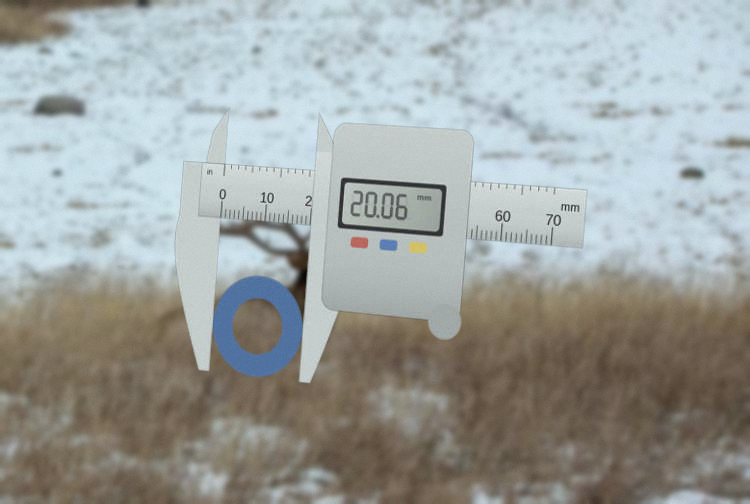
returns value=20.06 unit=mm
